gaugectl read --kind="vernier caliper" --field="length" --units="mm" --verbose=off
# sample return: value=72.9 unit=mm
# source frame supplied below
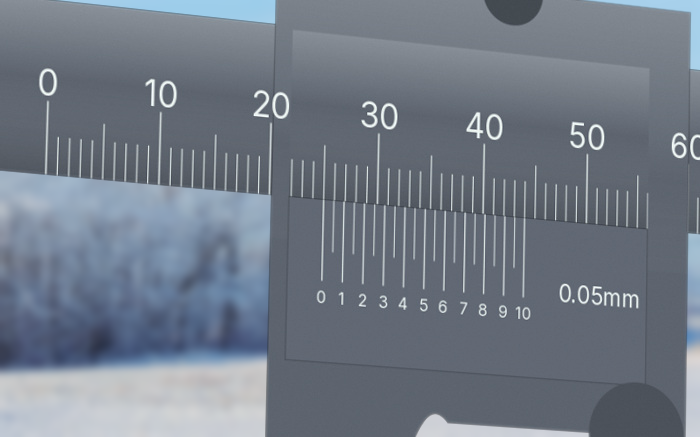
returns value=25.0 unit=mm
